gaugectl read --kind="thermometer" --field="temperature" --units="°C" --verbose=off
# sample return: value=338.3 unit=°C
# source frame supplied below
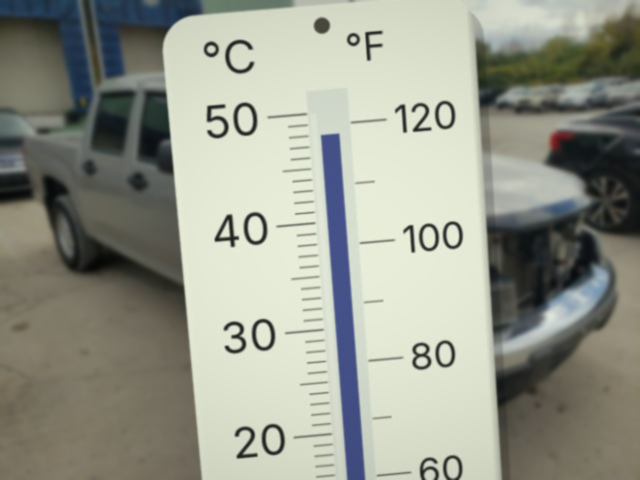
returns value=48 unit=°C
